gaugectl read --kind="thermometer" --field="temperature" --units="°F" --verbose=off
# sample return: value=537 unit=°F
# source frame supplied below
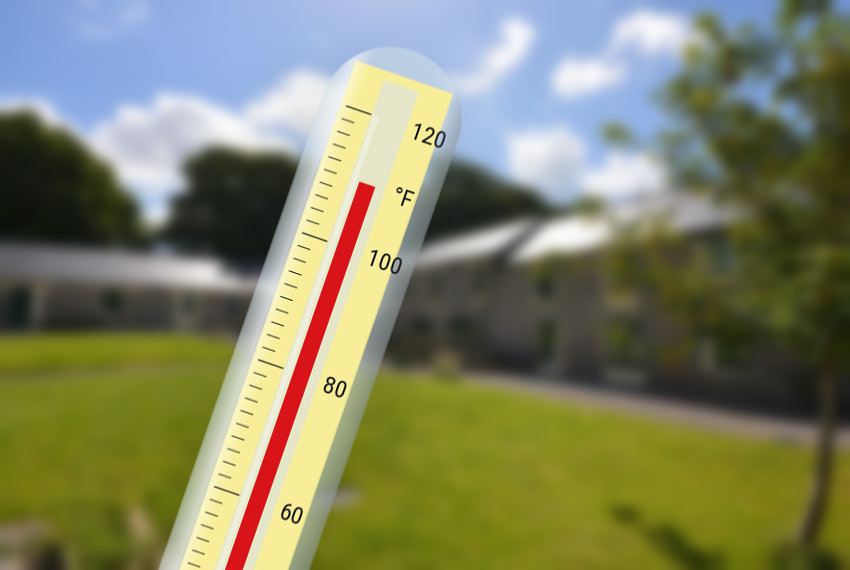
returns value=110 unit=°F
